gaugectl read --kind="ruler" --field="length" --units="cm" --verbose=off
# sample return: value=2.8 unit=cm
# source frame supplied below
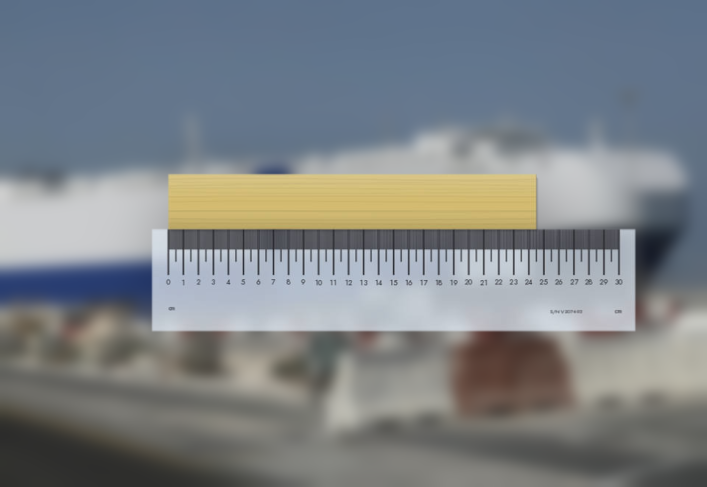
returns value=24.5 unit=cm
